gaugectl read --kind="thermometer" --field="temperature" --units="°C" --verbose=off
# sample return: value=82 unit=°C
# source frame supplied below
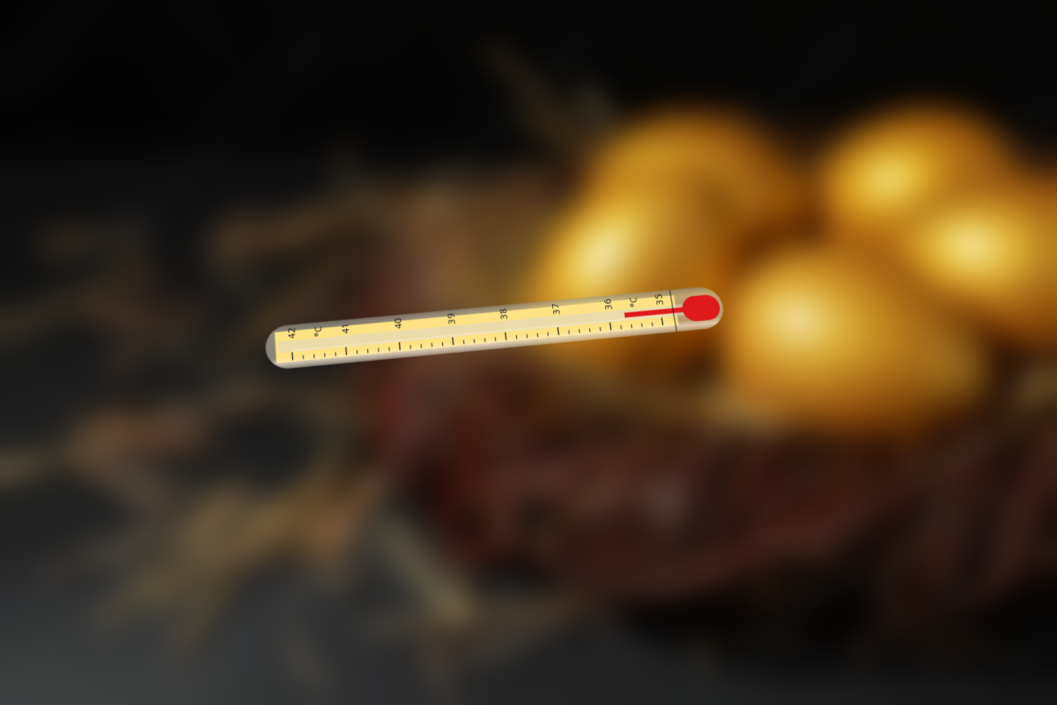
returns value=35.7 unit=°C
